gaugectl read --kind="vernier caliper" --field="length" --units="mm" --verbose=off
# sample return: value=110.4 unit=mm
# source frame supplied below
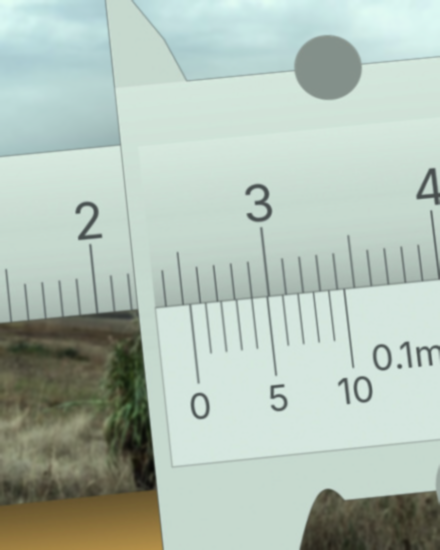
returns value=25.4 unit=mm
